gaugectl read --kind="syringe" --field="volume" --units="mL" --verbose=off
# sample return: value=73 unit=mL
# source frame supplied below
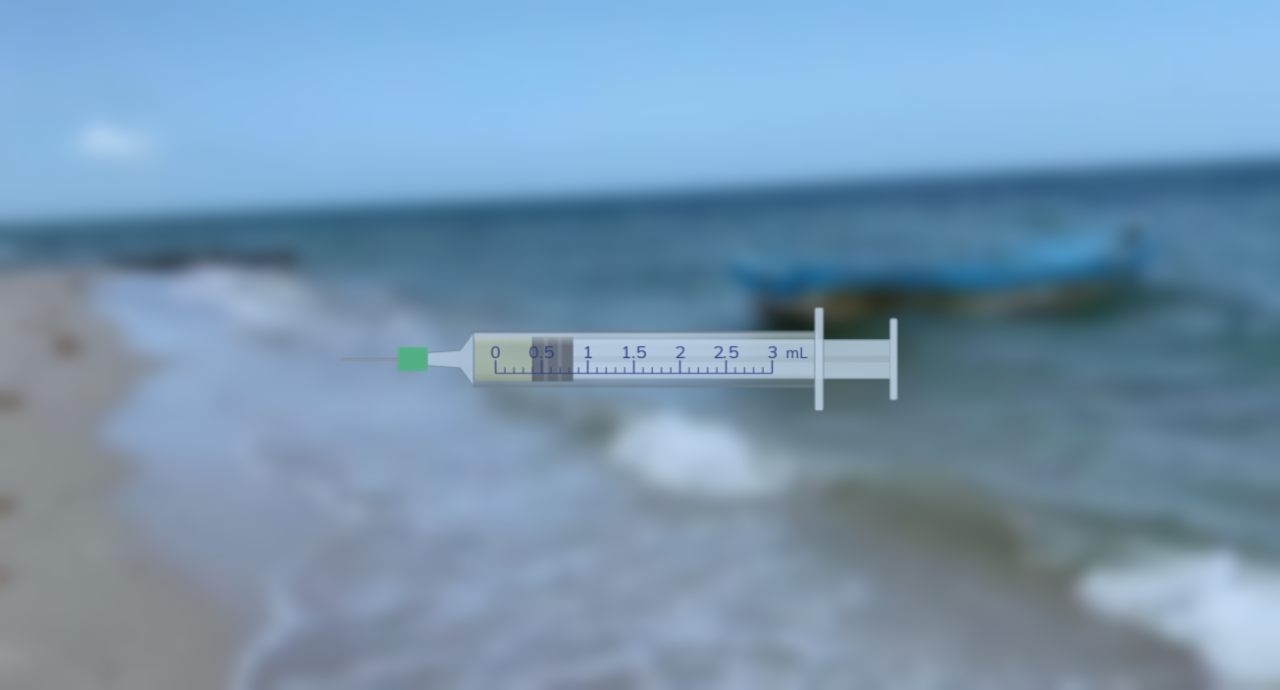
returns value=0.4 unit=mL
